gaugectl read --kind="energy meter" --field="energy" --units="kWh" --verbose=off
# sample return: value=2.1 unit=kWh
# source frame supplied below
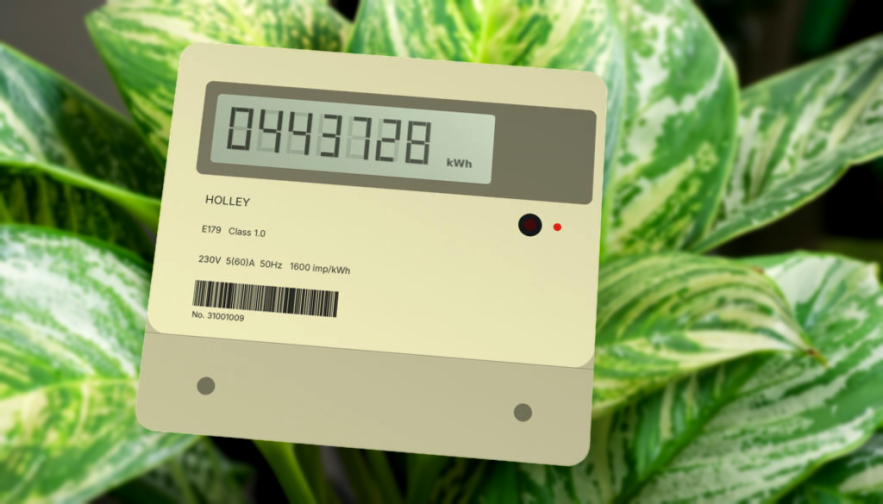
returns value=443728 unit=kWh
